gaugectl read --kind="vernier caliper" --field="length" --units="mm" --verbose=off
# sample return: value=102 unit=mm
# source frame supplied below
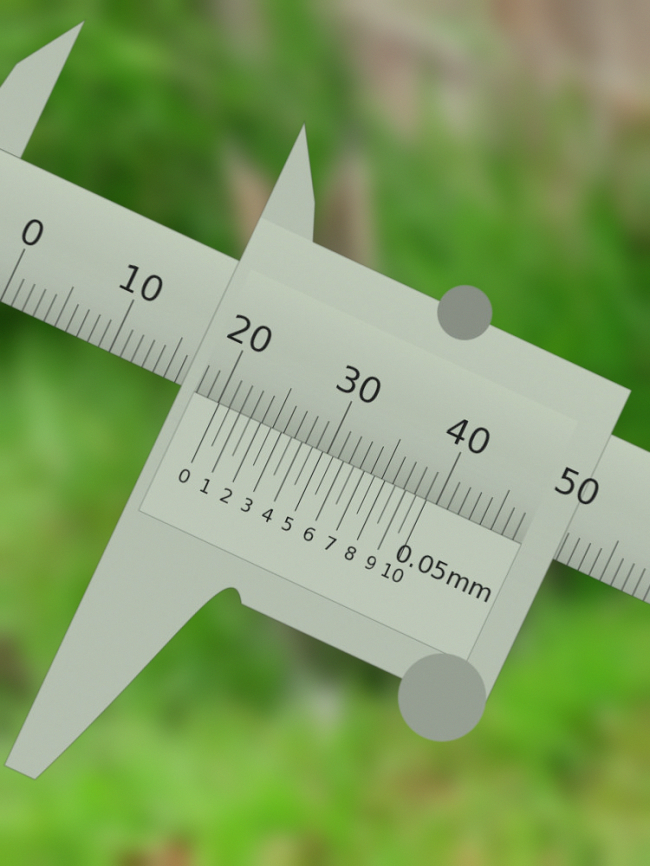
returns value=20.1 unit=mm
